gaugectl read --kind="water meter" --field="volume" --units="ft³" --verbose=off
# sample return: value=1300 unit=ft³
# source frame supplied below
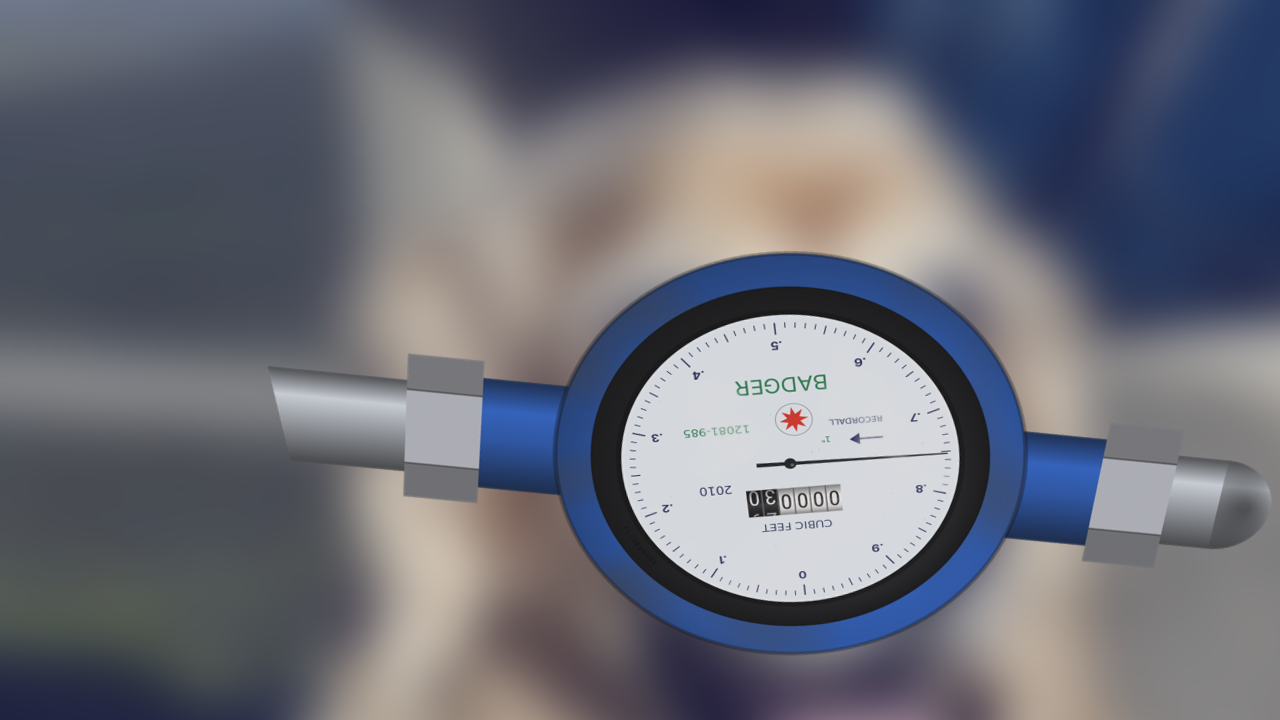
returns value=29.75 unit=ft³
